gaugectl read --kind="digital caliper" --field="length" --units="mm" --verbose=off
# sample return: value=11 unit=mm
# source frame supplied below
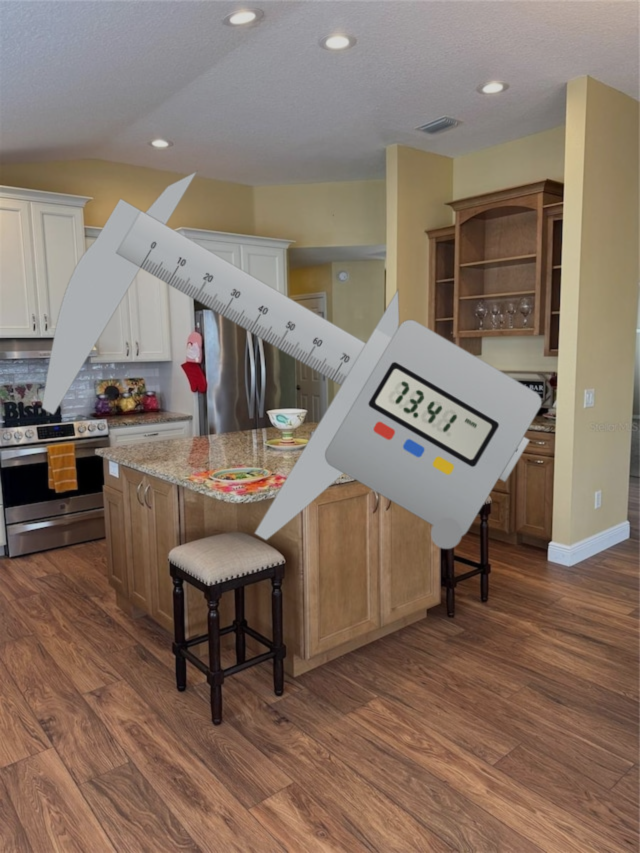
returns value=73.41 unit=mm
